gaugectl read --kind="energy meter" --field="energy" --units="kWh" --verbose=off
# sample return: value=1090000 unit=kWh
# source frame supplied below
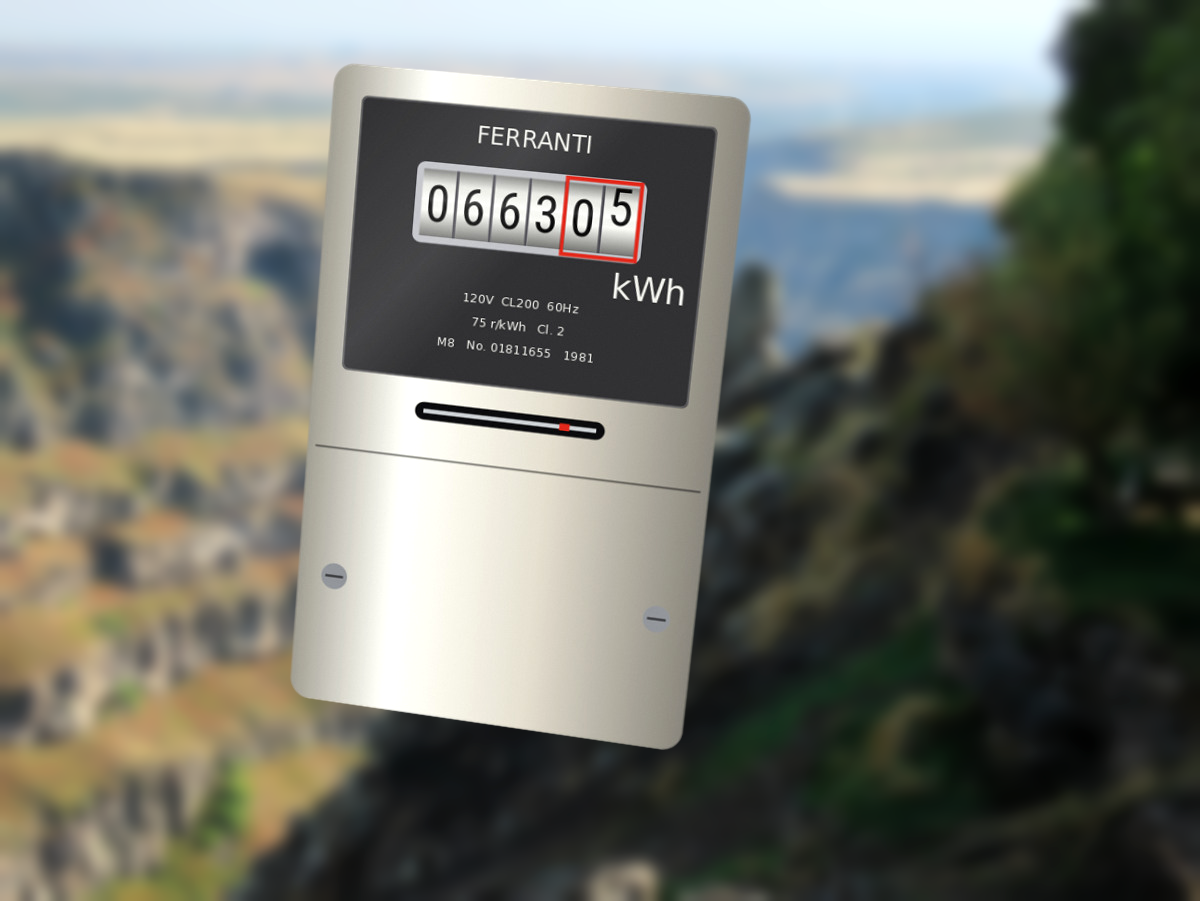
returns value=663.05 unit=kWh
